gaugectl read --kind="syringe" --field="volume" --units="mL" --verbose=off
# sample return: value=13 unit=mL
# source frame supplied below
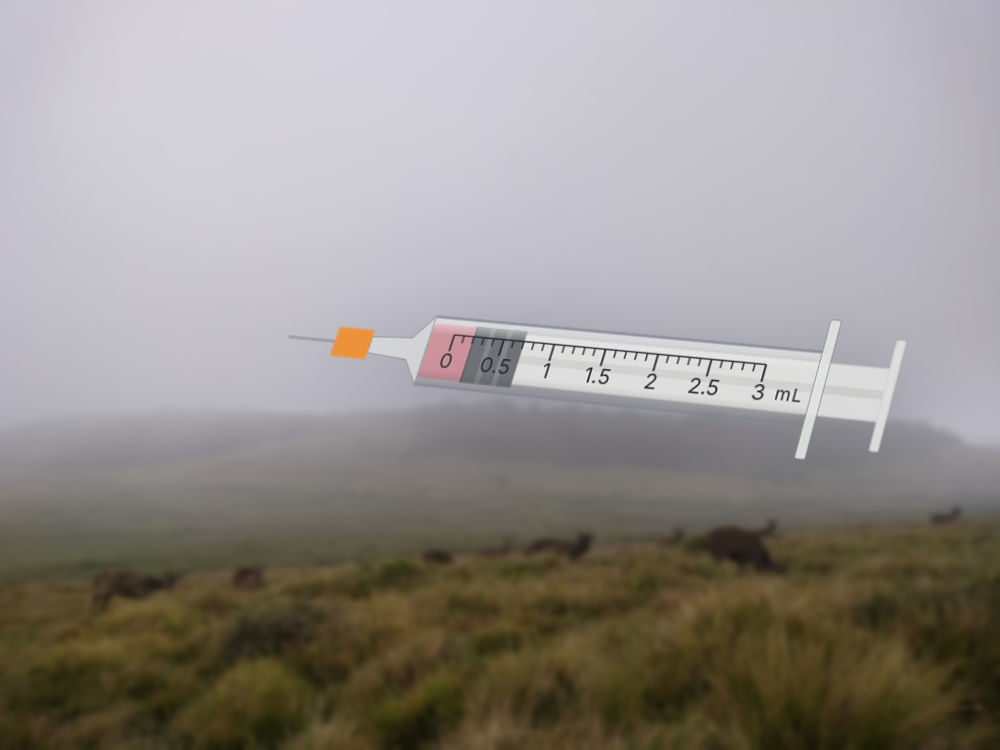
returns value=0.2 unit=mL
